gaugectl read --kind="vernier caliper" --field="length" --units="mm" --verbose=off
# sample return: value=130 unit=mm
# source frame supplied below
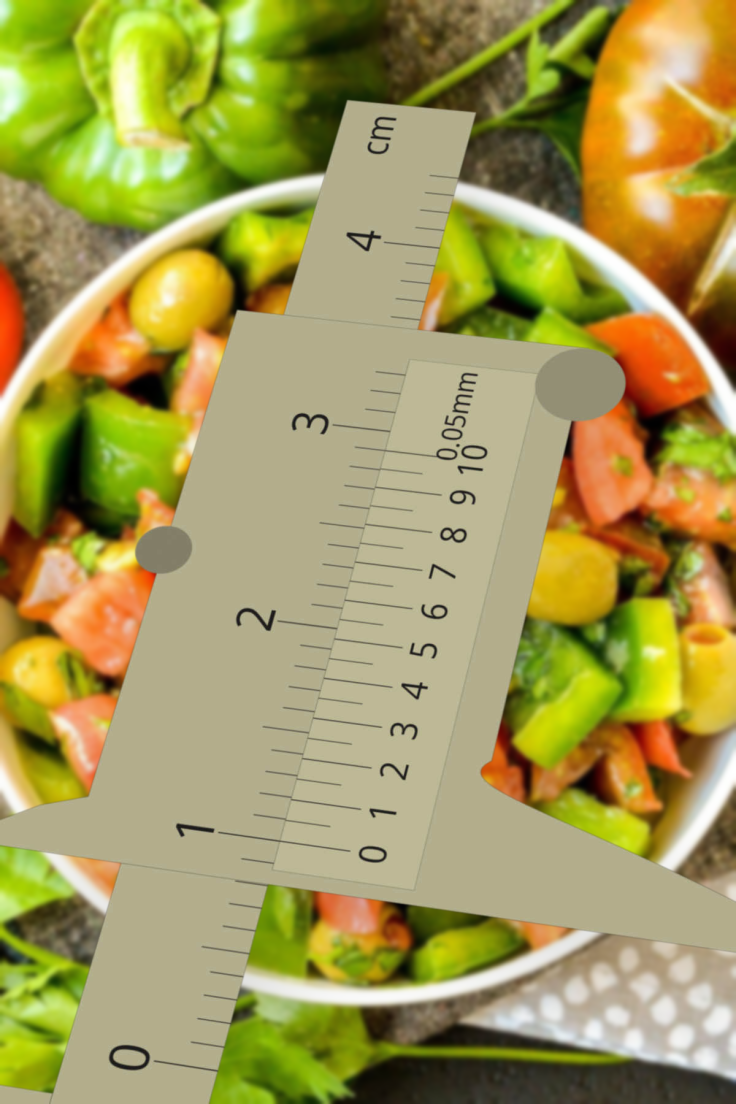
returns value=10.0 unit=mm
